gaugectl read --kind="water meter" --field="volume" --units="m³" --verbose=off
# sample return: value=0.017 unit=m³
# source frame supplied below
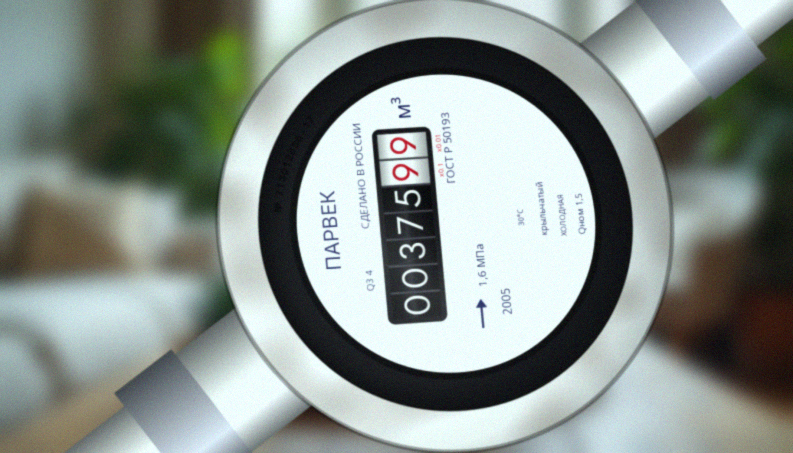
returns value=375.99 unit=m³
